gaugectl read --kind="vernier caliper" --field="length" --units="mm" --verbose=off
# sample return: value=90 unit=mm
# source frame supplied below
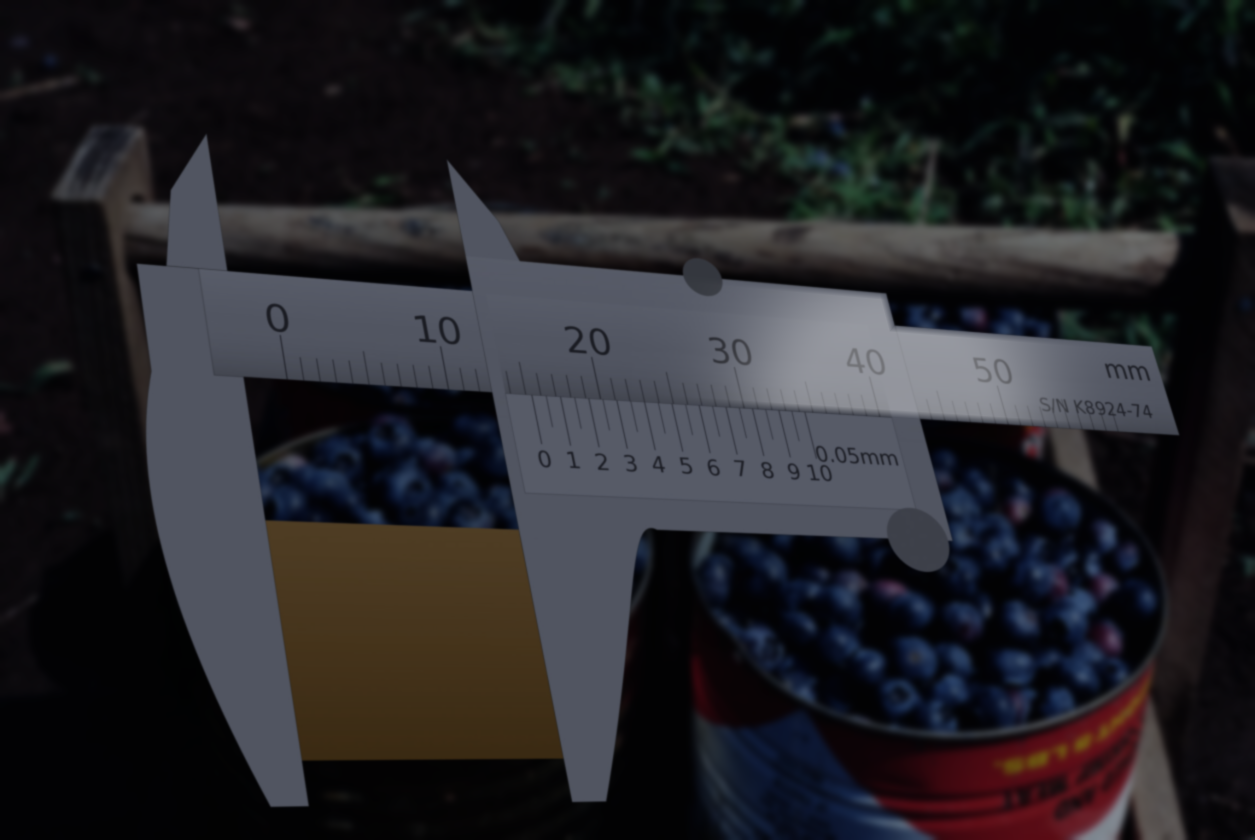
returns value=15.4 unit=mm
